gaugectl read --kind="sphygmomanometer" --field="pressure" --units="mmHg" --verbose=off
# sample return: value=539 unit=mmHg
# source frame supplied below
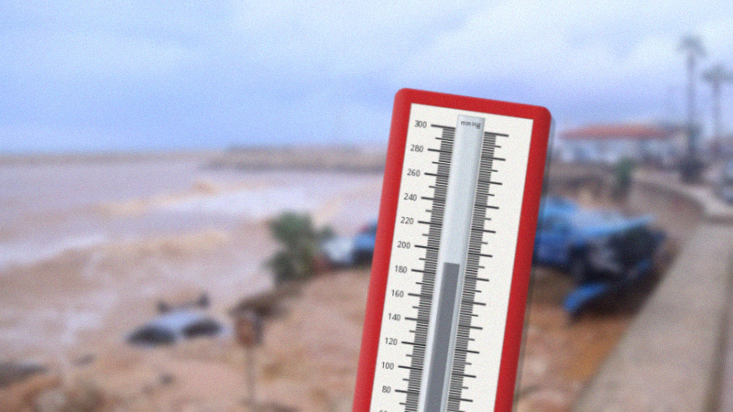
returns value=190 unit=mmHg
